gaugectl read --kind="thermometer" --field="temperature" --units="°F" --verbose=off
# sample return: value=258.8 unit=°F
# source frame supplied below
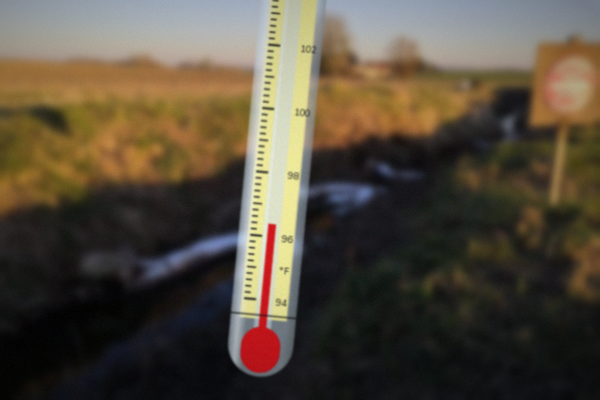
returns value=96.4 unit=°F
